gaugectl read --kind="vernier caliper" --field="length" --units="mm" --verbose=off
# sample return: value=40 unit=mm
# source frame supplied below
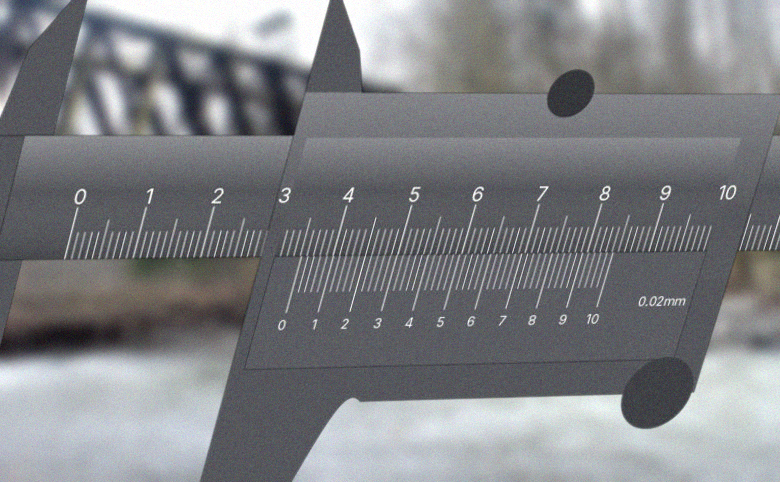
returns value=35.2 unit=mm
